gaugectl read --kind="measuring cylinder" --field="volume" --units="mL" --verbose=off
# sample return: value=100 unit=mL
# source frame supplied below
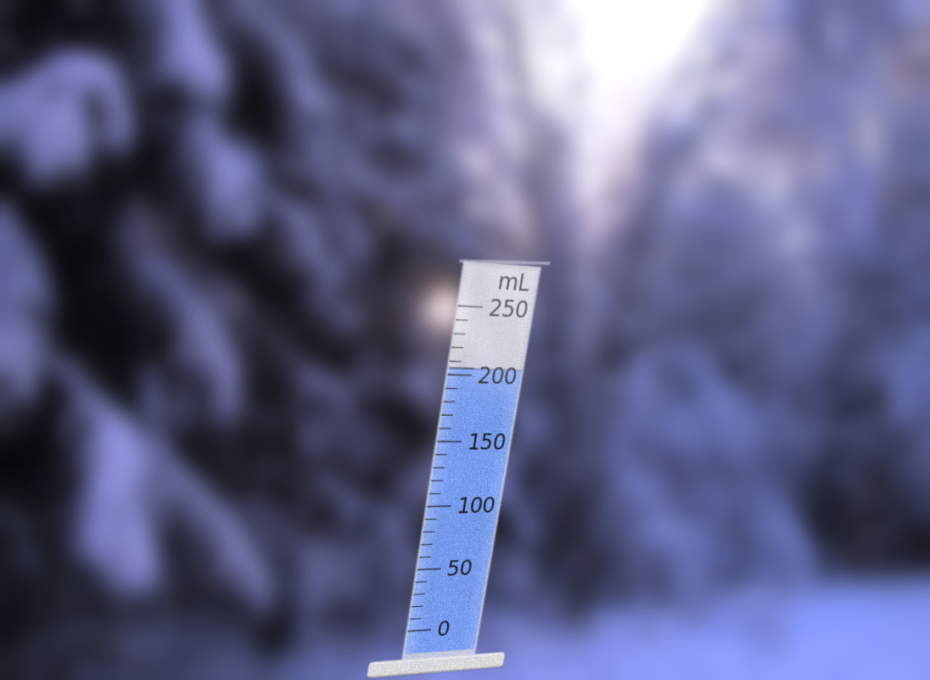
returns value=205 unit=mL
